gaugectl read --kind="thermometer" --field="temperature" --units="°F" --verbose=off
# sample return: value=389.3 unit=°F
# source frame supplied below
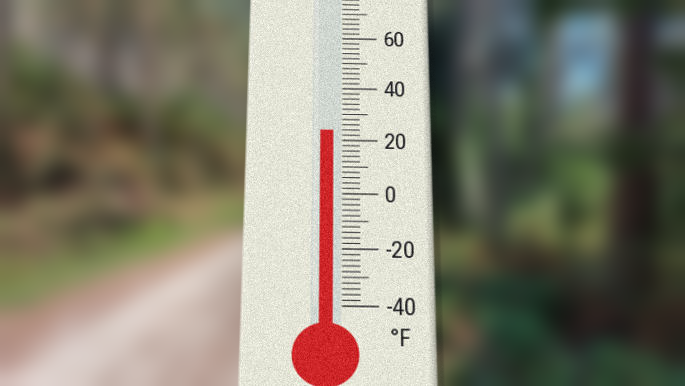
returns value=24 unit=°F
